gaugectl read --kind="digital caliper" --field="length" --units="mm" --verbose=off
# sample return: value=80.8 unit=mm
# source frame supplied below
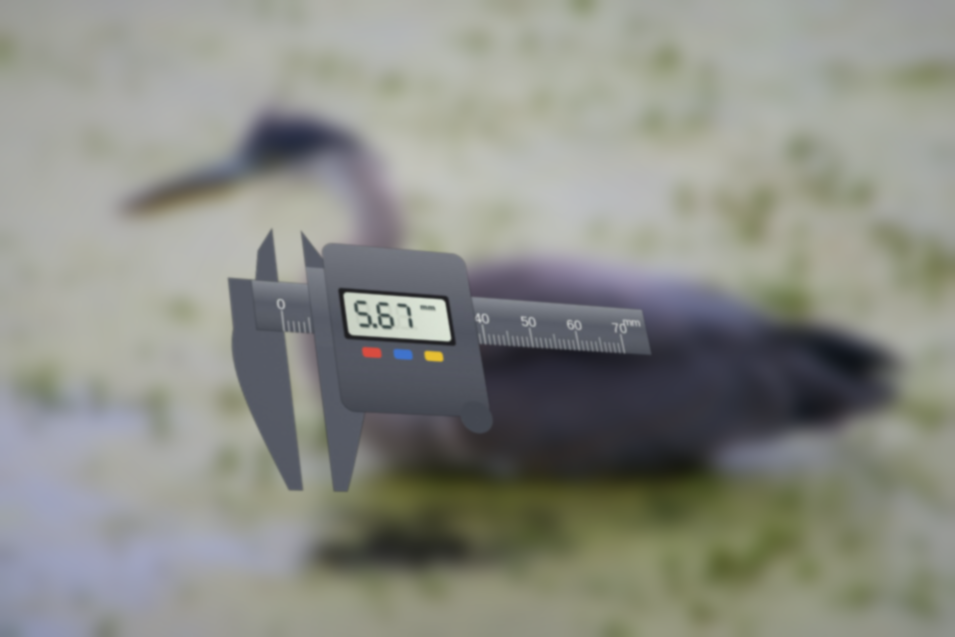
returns value=5.67 unit=mm
